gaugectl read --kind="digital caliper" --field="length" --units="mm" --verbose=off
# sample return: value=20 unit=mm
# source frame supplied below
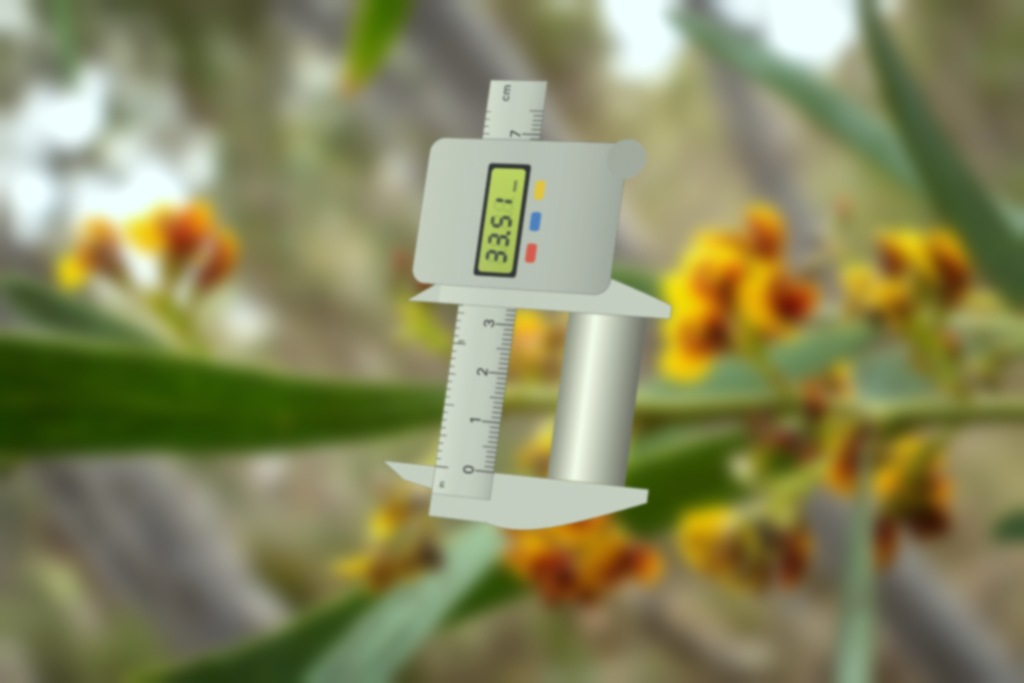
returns value=33.51 unit=mm
